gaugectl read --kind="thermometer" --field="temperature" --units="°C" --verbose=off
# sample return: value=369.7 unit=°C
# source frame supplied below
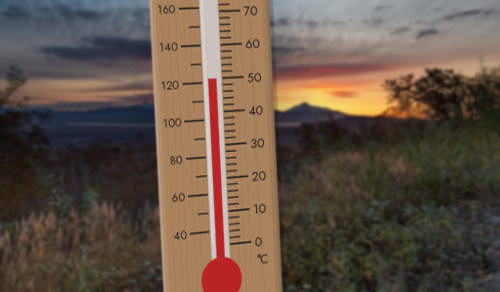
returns value=50 unit=°C
